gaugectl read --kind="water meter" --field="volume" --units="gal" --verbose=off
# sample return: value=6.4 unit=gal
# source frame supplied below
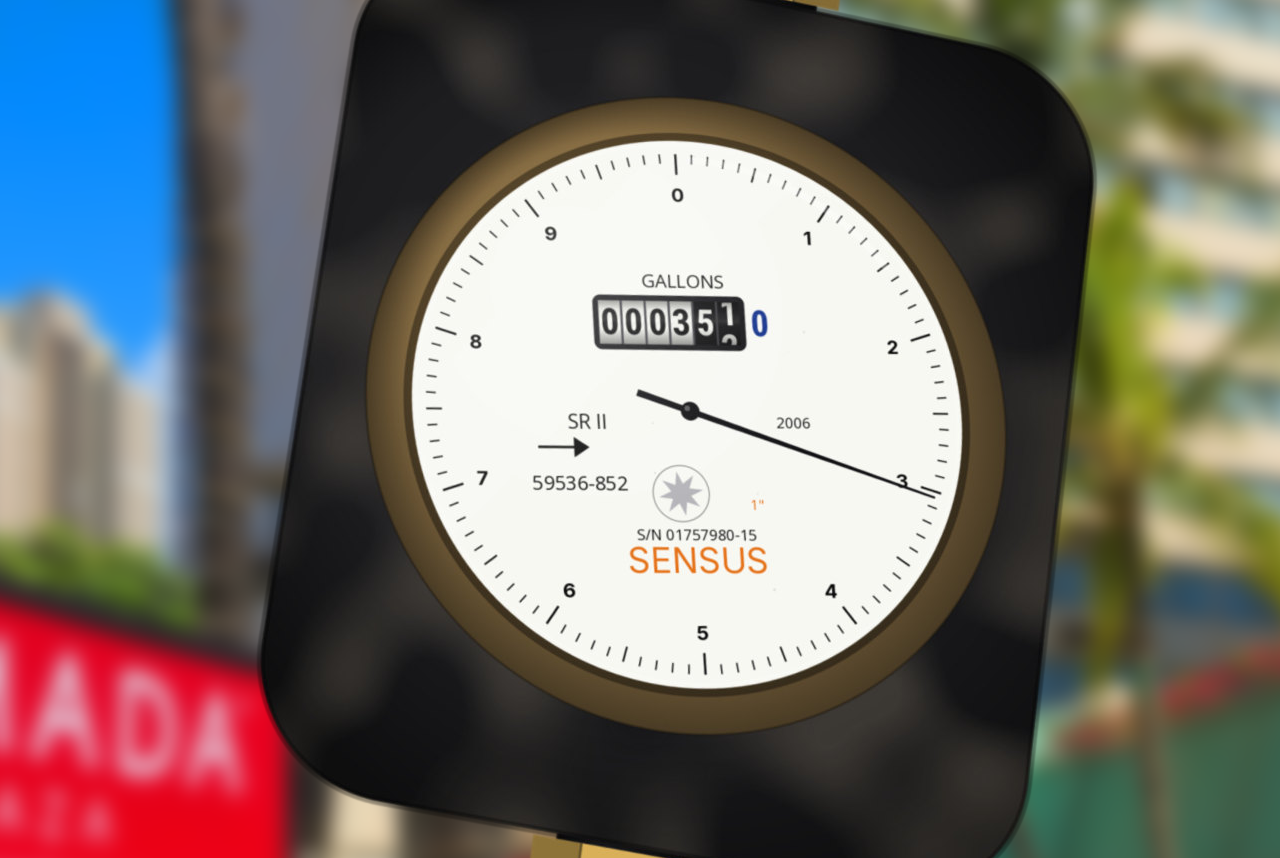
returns value=3513.0 unit=gal
